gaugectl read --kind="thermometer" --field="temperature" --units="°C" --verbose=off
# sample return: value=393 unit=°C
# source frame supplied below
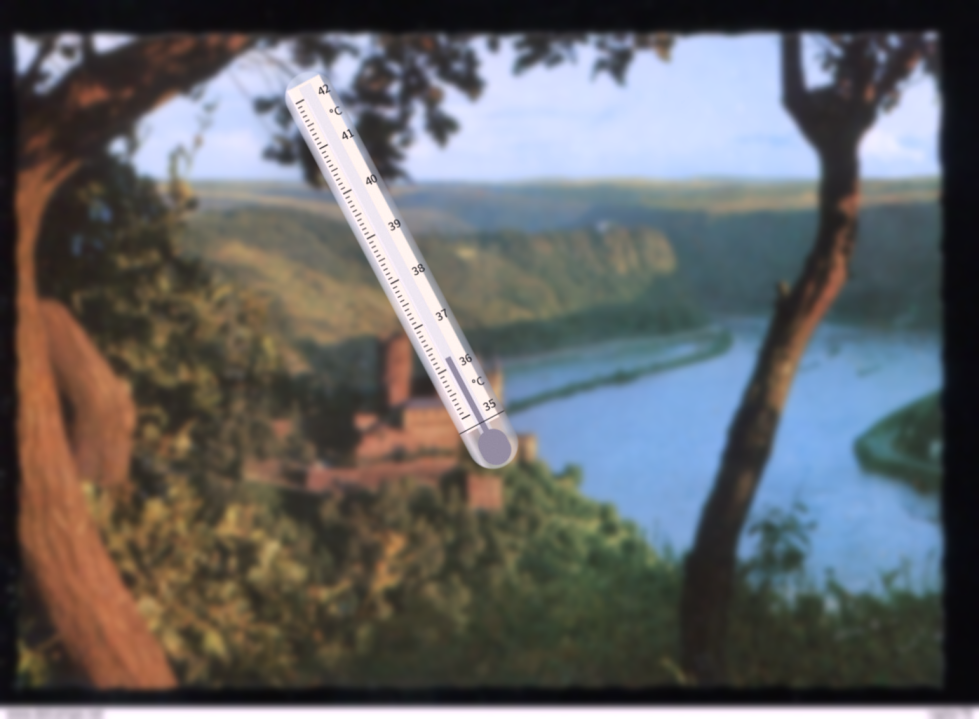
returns value=36.2 unit=°C
